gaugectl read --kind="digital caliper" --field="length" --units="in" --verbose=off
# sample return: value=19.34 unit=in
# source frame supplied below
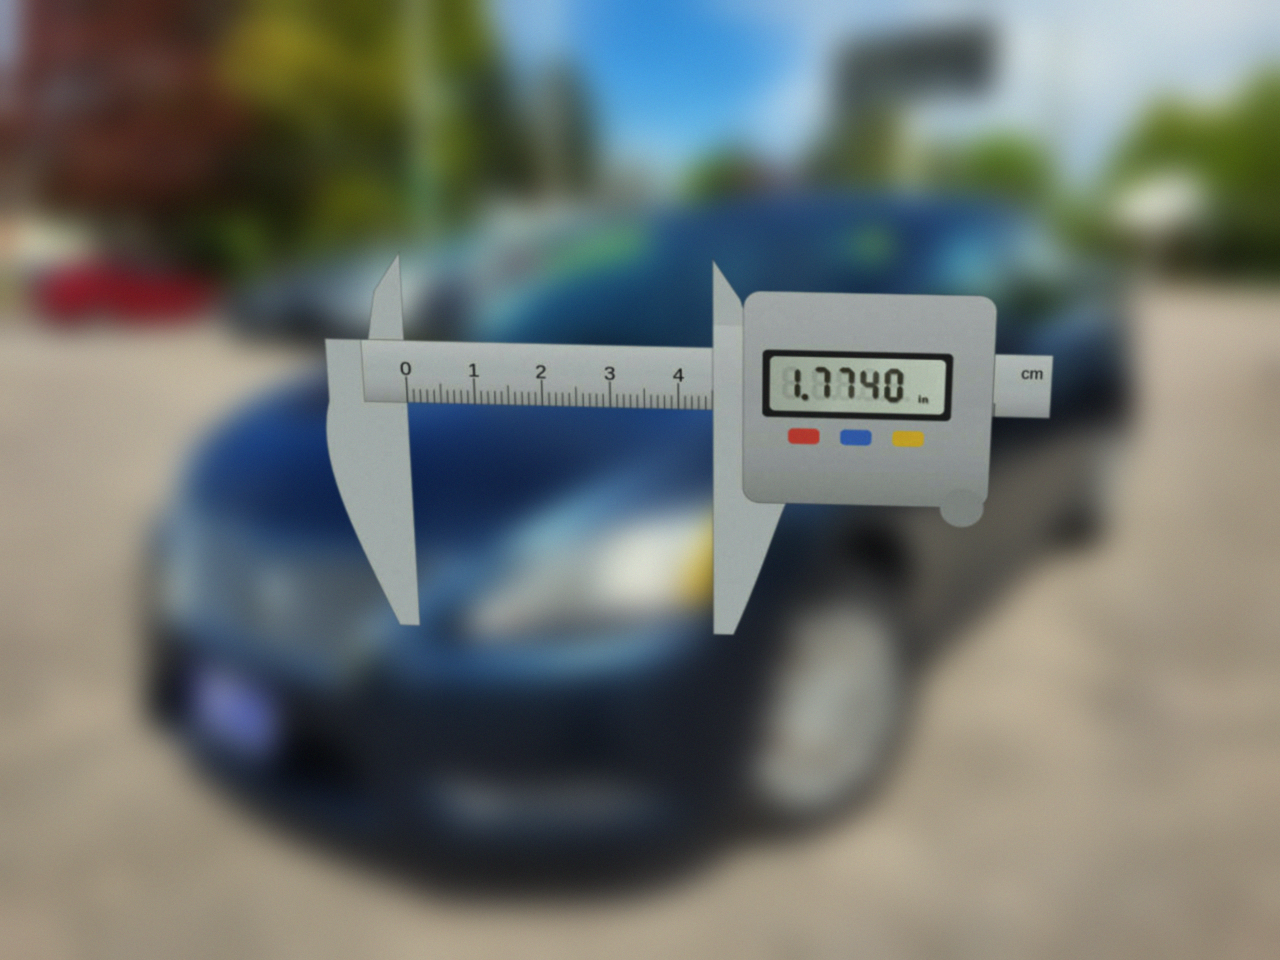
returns value=1.7740 unit=in
